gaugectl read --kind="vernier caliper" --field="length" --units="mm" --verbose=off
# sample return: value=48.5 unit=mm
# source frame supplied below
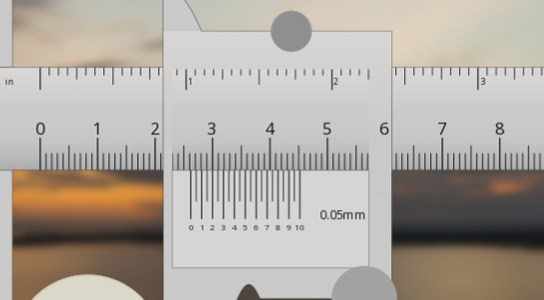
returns value=26.2 unit=mm
